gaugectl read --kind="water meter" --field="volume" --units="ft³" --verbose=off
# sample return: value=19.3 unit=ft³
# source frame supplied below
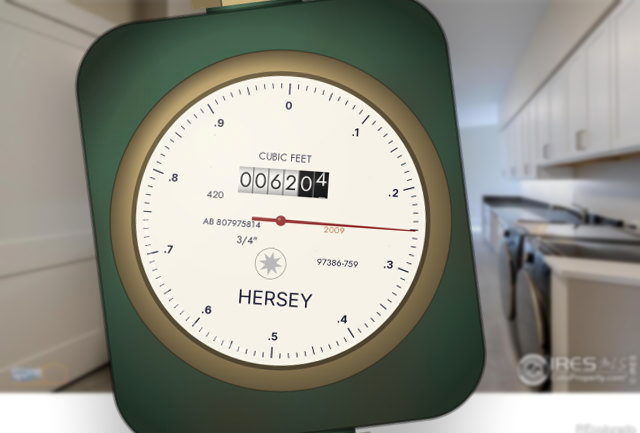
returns value=6204.25 unit=ft³
